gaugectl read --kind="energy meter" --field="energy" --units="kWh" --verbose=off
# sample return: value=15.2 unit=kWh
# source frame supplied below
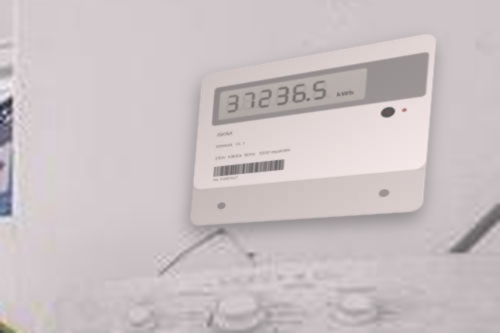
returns value=37236.5 unit=kWh
